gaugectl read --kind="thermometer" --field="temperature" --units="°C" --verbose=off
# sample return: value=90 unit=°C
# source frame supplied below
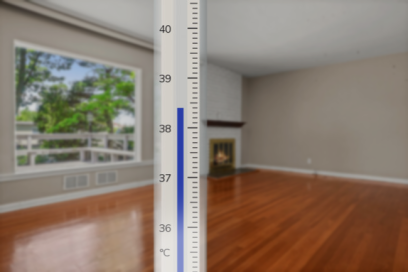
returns value=38.4 unit=°C
